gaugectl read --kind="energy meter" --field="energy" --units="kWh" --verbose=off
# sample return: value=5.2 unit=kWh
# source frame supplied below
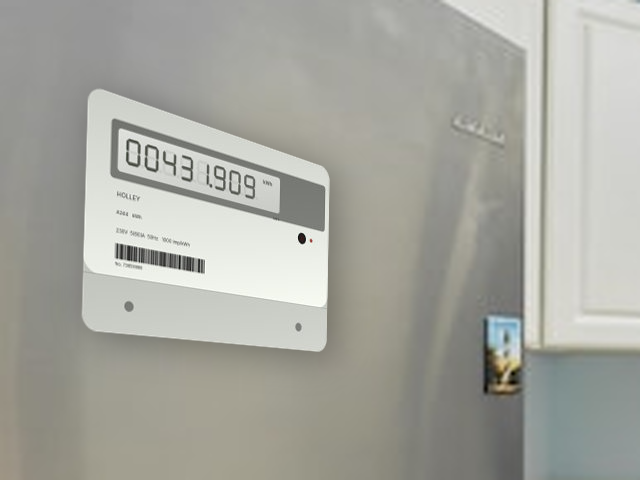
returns value=431.909 unit=kWh
